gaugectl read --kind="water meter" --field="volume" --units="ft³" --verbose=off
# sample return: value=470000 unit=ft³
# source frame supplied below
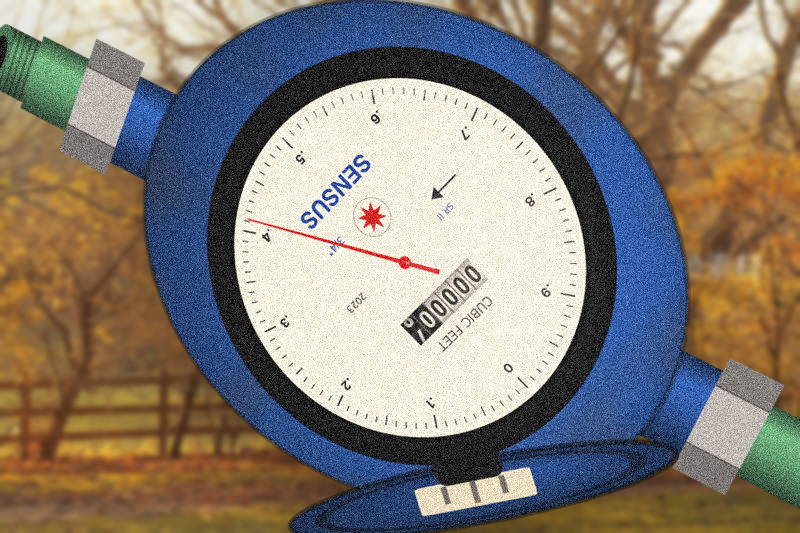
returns value=7.41 unit=ft³
